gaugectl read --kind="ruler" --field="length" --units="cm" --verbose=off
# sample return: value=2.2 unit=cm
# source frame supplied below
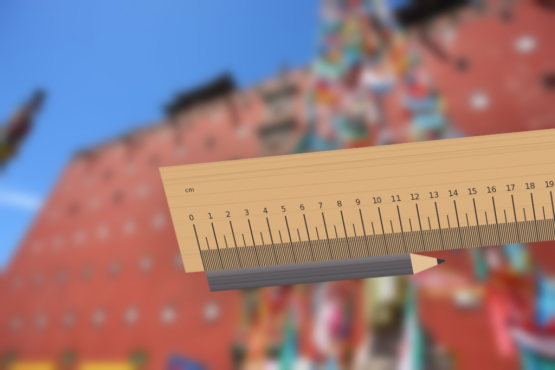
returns value=13 unit=cm
